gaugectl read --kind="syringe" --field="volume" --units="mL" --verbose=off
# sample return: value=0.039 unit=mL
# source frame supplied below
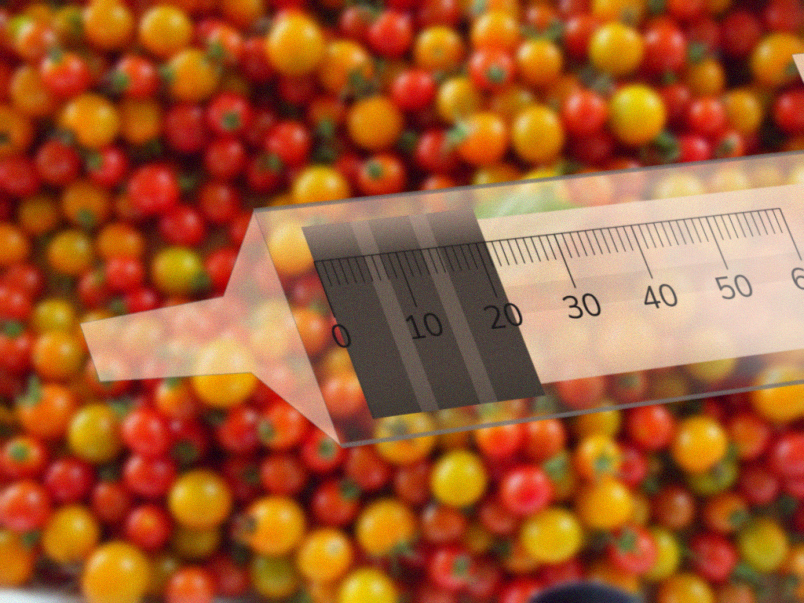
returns value=0 unit=mL
